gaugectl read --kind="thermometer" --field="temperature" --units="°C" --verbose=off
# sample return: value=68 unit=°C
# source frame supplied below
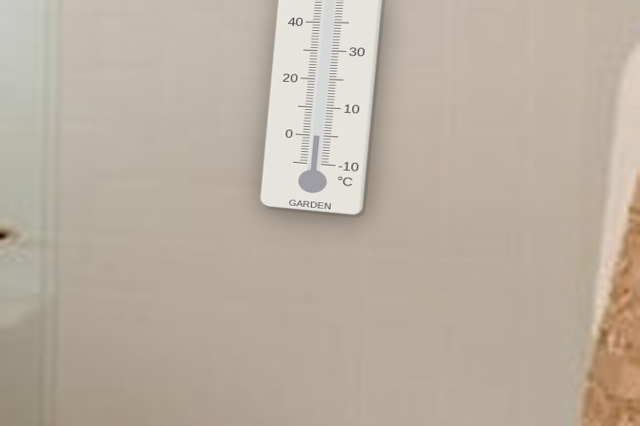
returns value=0 unit=°C
